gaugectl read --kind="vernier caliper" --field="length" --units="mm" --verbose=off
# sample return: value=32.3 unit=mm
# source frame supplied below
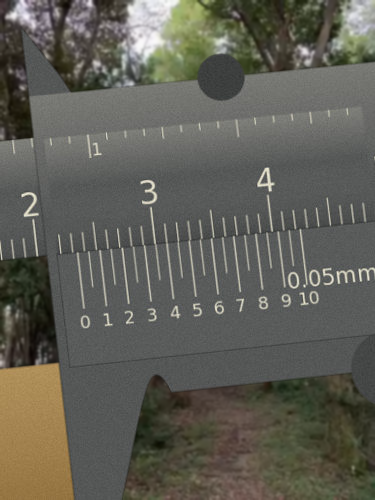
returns value=23.4 unit=mm
